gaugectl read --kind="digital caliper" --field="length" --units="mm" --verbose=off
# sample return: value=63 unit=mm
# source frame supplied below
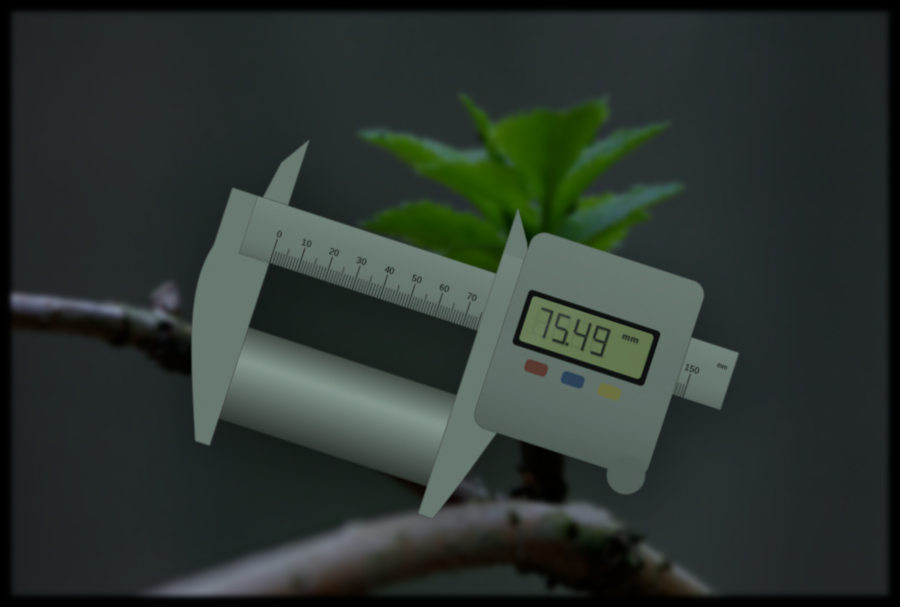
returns value=75.49 unit=mm
